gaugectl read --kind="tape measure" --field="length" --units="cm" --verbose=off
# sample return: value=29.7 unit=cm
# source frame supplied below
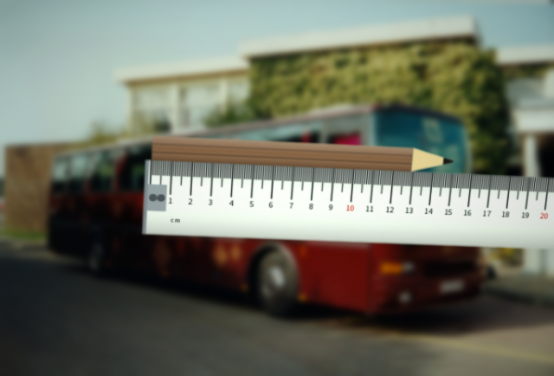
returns value=15 unit=cm
